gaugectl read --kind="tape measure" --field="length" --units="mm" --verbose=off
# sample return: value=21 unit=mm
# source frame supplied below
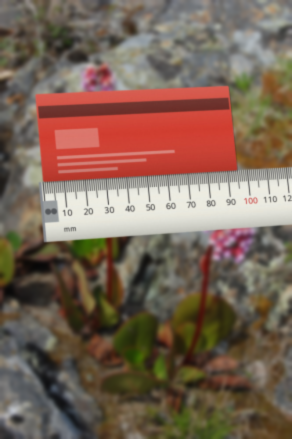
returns value=95 unit=mm
